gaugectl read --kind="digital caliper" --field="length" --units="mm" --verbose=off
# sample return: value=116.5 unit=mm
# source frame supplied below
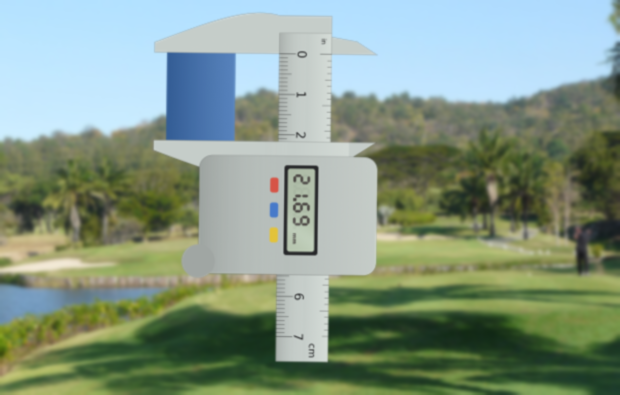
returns value=21.69 unit=mm
